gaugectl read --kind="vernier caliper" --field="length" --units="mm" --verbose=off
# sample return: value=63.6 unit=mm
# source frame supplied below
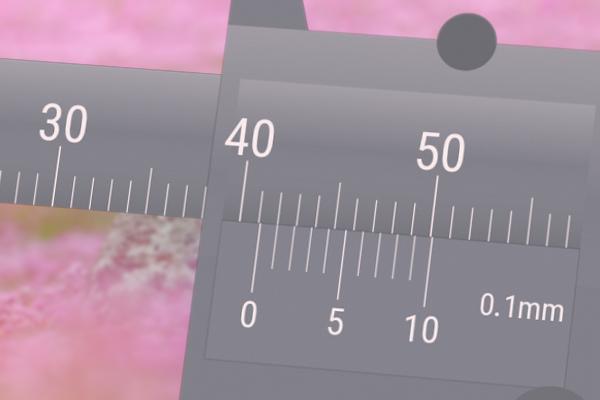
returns value=41.1 unit=mm
